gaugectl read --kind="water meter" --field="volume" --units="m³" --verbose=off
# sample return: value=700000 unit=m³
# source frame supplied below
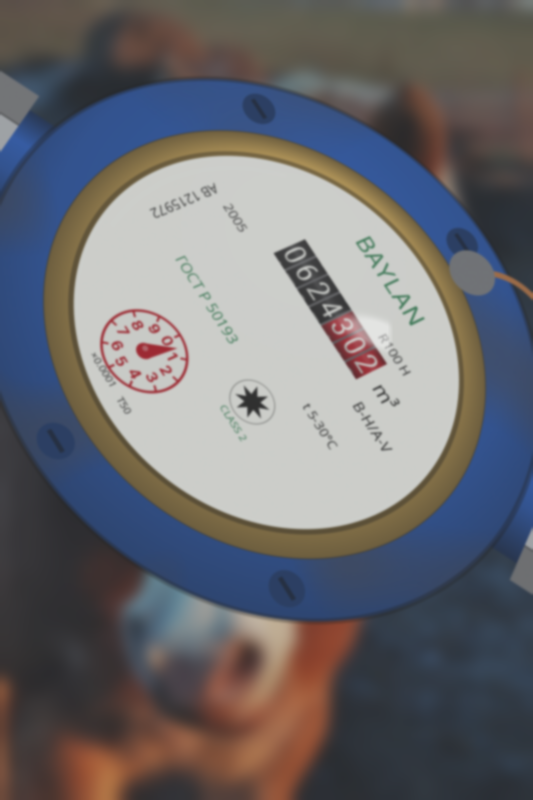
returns value=624.3020 unit=m³
